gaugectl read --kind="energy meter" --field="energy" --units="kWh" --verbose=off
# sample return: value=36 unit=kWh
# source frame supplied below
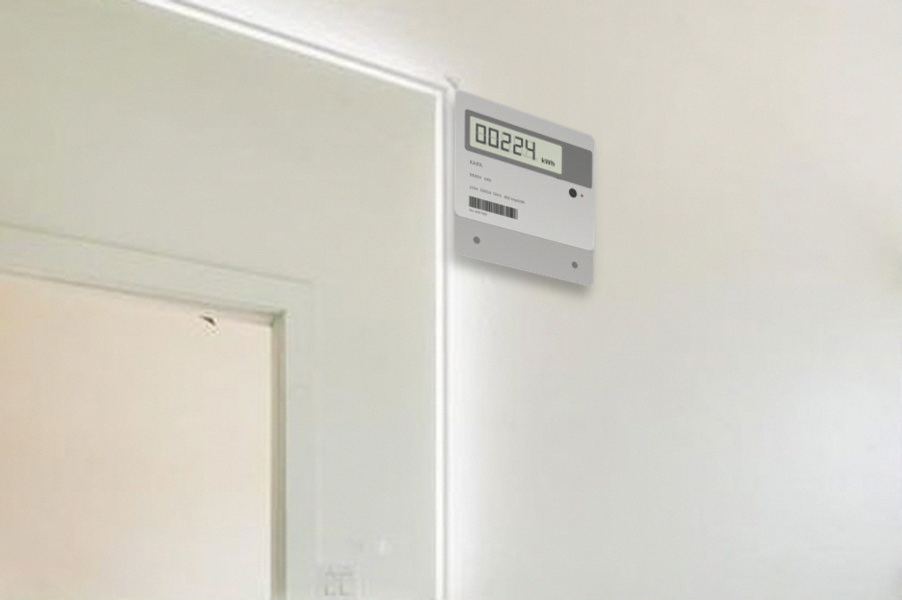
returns value=224 unit=kWh
